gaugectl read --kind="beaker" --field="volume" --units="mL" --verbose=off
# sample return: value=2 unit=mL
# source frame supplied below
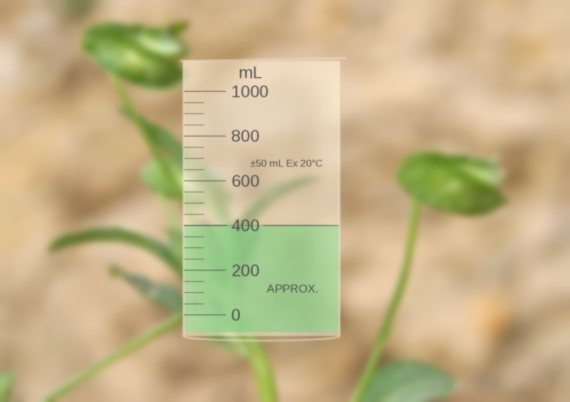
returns value=400 unit=mL
